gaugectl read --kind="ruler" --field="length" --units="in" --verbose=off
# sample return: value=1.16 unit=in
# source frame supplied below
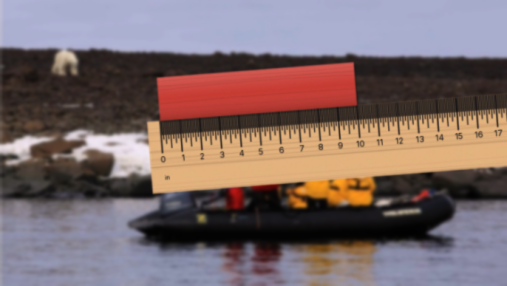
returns value=10 unit=in
